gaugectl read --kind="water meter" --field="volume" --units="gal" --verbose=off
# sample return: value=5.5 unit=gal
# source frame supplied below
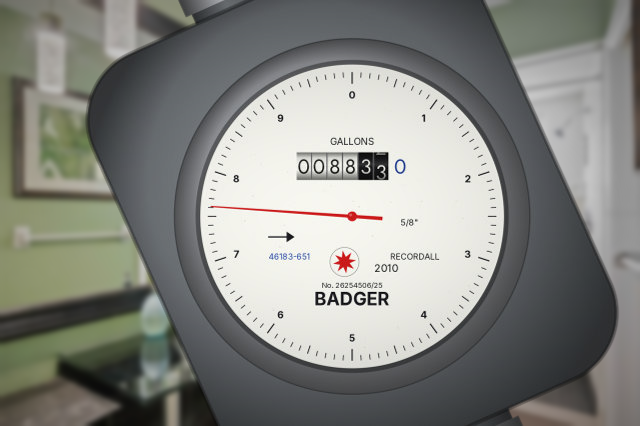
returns value=88327.6 unit=gal
